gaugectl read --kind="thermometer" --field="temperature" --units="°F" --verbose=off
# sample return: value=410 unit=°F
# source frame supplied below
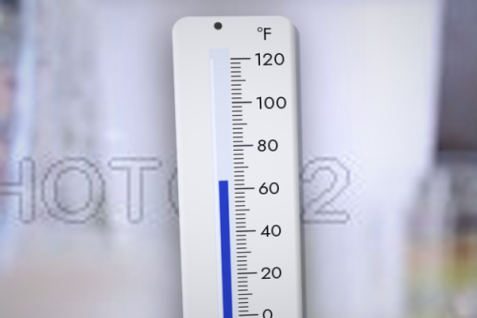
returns value=64 unit=°F
